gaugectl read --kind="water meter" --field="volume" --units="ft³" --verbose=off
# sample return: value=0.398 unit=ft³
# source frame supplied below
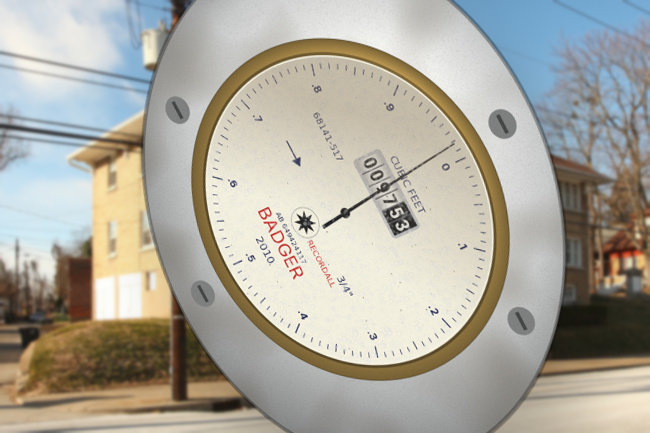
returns value=9752.98 unit=ft³
